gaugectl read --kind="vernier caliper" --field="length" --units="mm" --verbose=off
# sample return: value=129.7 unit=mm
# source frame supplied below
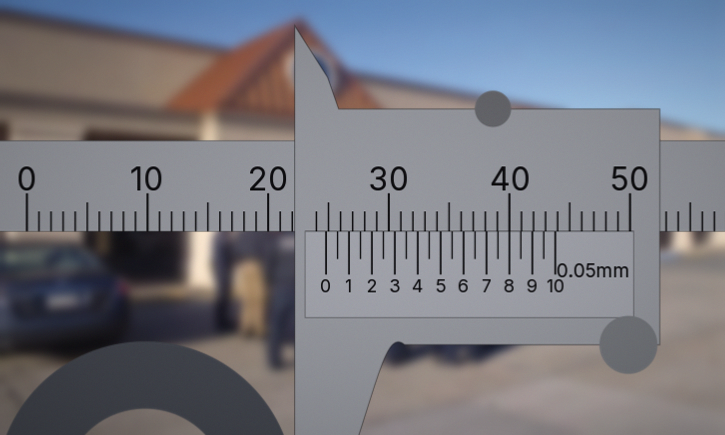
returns value=24.8 unit=mm
